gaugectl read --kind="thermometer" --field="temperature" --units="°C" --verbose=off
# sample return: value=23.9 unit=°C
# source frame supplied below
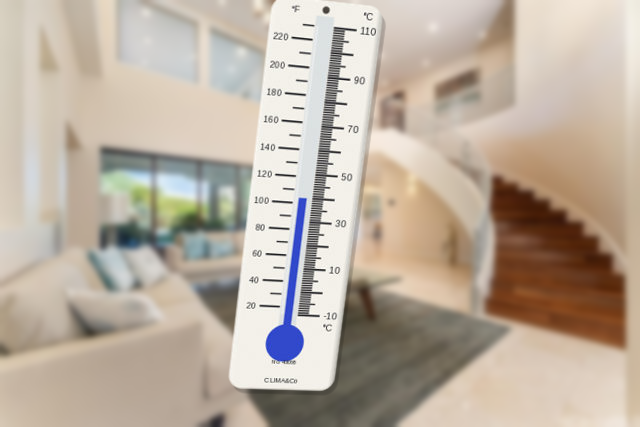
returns value=40 unit=°C
